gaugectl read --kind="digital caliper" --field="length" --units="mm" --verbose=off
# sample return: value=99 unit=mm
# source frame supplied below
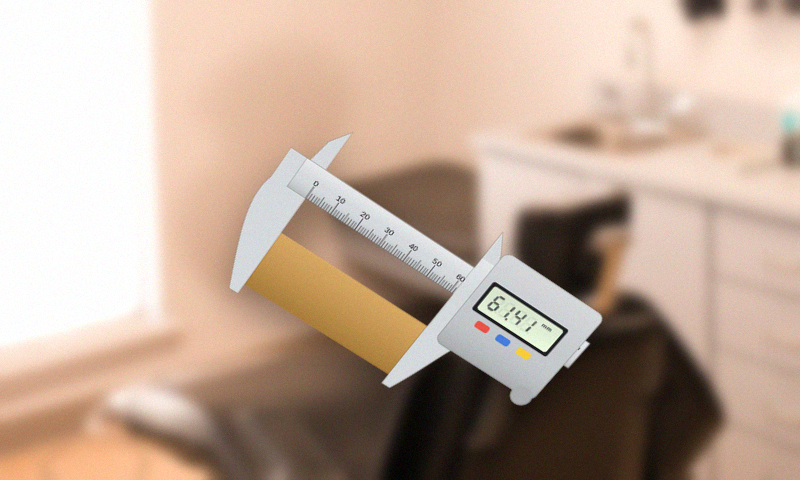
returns value=61.41 unit=mm
